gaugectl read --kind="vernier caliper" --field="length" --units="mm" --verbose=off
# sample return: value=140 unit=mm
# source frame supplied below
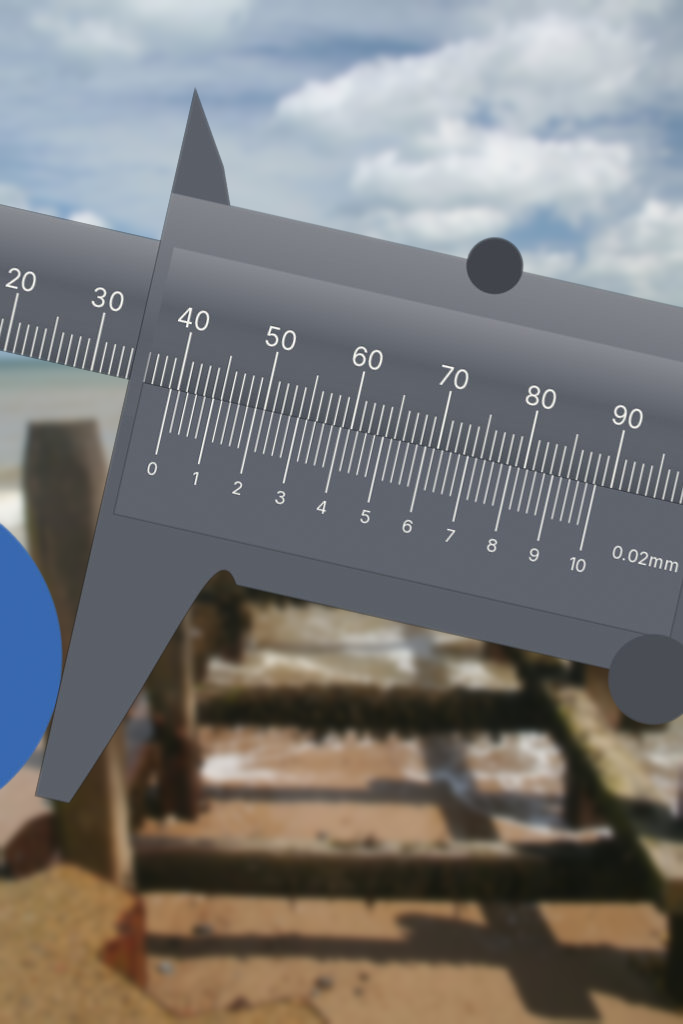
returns value=39.2 unit=mm
